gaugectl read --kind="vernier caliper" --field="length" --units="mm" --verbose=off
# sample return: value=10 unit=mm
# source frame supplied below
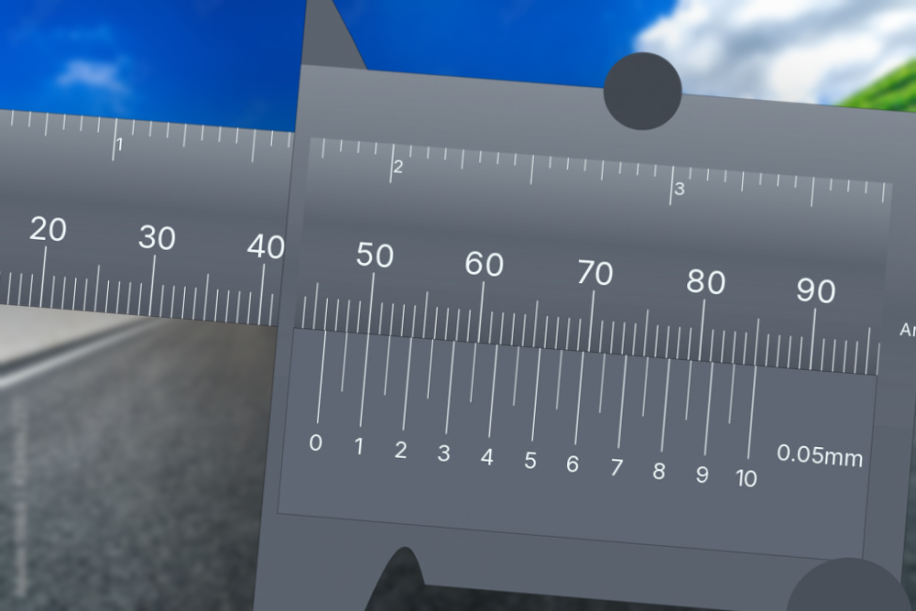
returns value=46.1 unit=mm
